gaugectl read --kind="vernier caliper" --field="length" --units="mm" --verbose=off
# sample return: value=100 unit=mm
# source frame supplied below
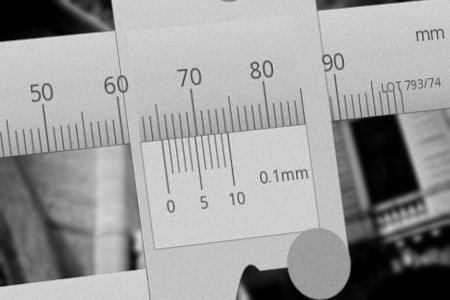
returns value=65.2 unit=mm
